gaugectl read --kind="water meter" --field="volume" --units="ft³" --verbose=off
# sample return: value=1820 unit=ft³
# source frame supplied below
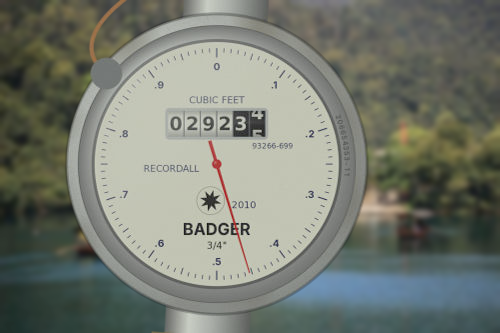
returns value=29234.45 unit=ft³
